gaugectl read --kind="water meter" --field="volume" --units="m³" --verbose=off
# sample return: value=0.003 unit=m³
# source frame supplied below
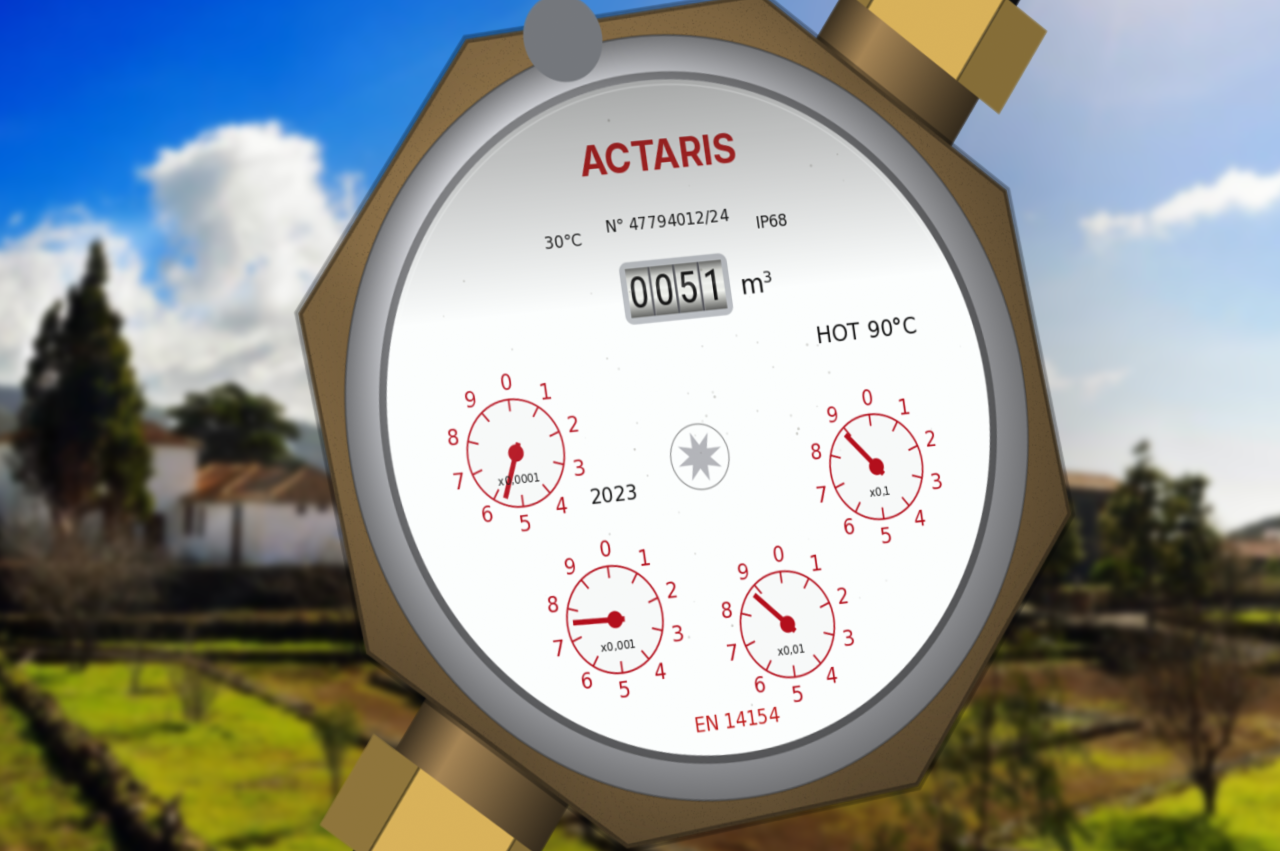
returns value=51.8875 unit=m³
